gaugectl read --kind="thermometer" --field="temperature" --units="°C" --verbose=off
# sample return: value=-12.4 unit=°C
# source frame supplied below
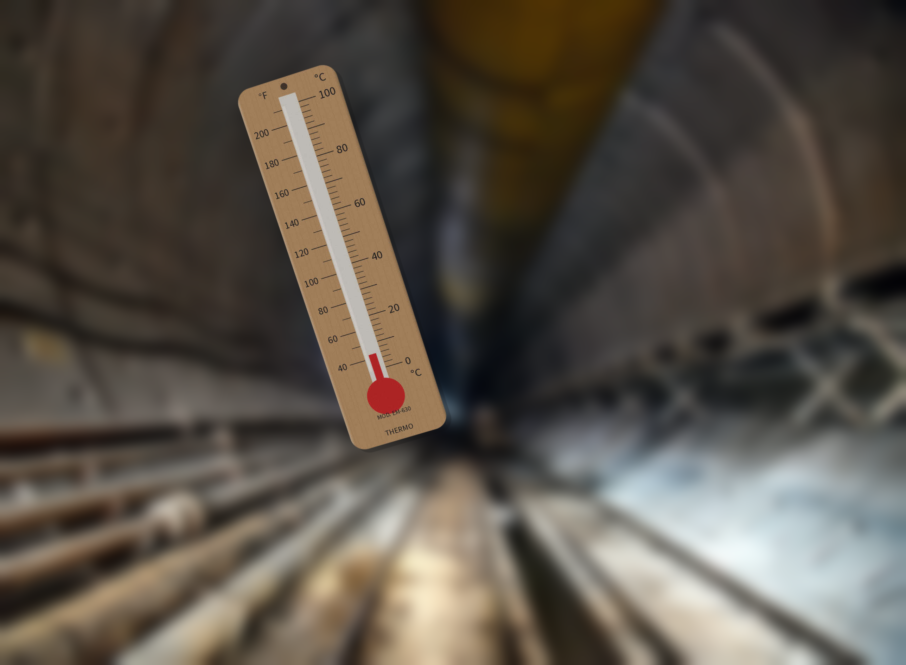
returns value=6 unit=°C
